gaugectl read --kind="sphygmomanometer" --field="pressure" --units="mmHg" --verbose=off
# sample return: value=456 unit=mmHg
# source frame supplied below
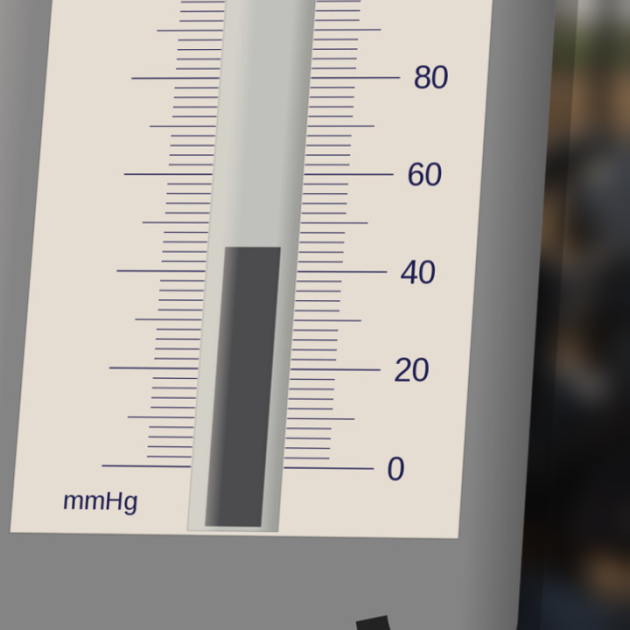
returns value=45 unit=mmHg
